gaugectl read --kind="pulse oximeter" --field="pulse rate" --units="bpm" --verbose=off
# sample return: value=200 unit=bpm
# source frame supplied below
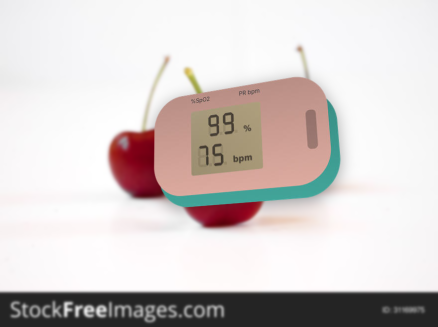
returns value=75 unit=bpm
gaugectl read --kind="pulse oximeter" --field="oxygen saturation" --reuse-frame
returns value=99 unit=%
